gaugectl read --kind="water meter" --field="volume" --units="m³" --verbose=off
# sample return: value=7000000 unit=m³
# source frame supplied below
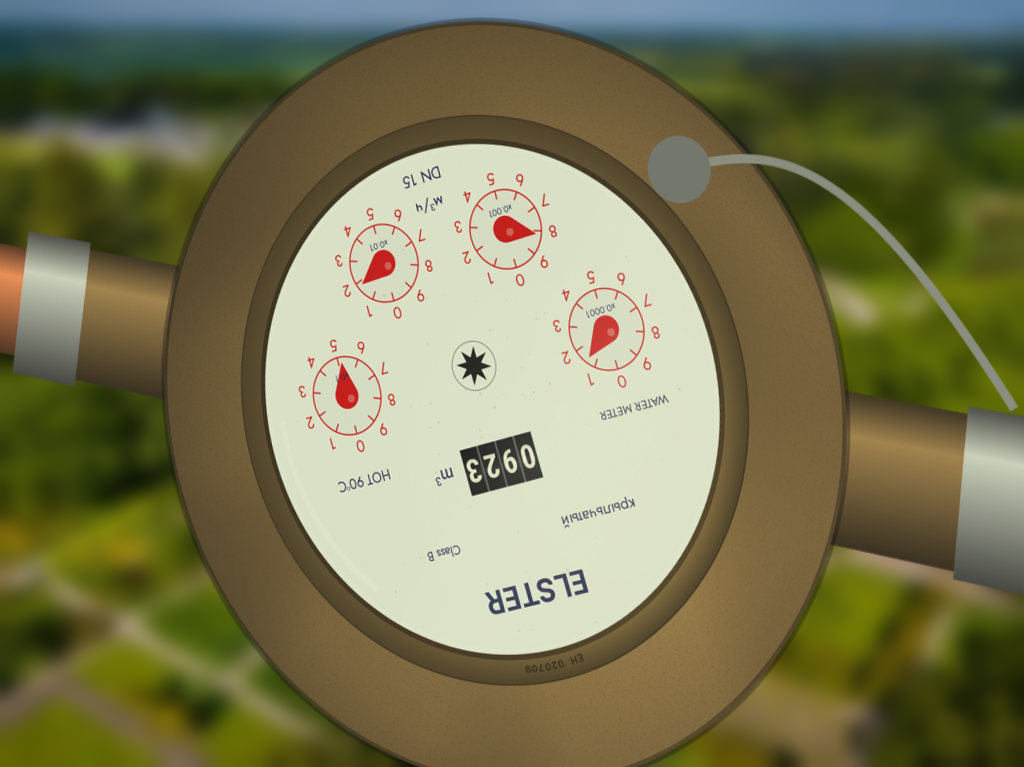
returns value=923.5181 unit=m³
